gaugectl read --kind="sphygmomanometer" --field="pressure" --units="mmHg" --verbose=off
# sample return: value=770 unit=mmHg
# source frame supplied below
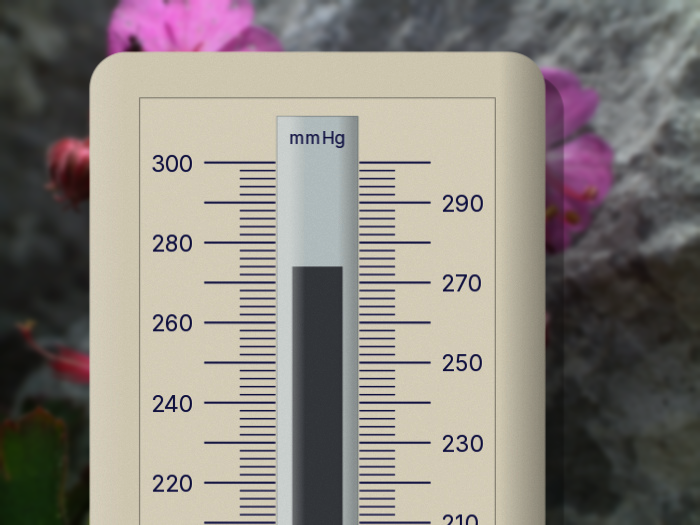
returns value=274 unit=mmHg
